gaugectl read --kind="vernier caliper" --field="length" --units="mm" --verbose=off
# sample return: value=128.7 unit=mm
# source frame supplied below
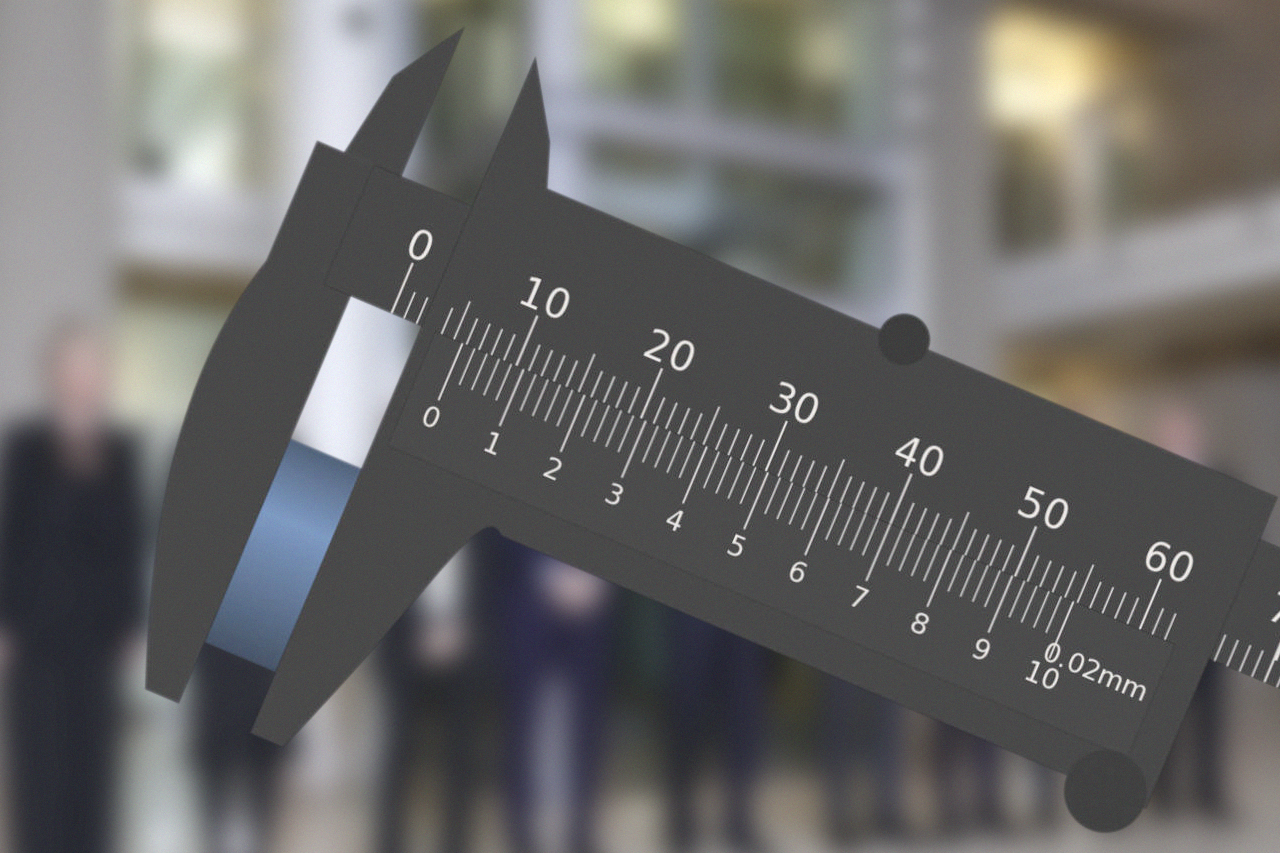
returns value=5.7 unit=mm
